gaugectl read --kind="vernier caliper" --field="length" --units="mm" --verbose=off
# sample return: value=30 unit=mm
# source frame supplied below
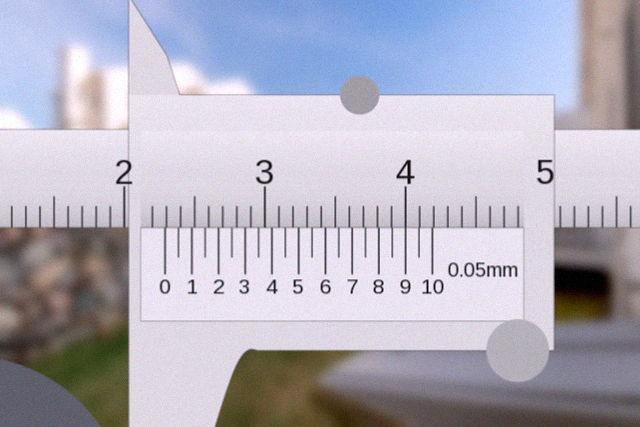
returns value=22.9 unit=mm
